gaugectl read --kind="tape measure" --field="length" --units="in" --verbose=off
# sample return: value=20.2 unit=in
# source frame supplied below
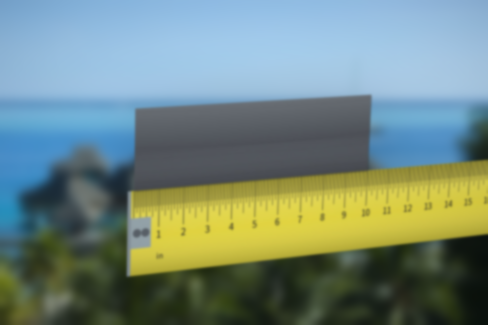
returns value=10 unit=in
